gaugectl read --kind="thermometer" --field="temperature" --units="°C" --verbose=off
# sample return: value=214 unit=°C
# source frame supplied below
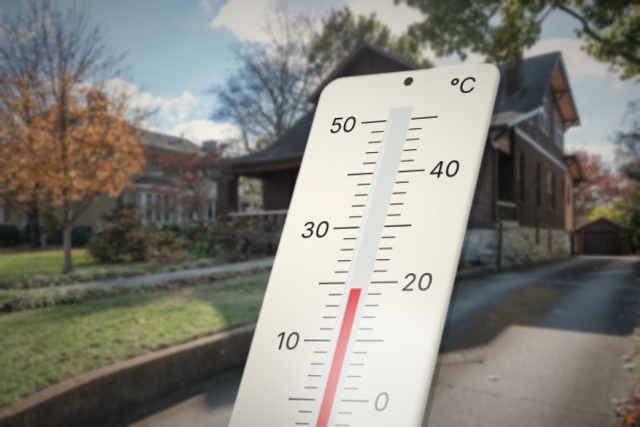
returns value=19 unit=°C
